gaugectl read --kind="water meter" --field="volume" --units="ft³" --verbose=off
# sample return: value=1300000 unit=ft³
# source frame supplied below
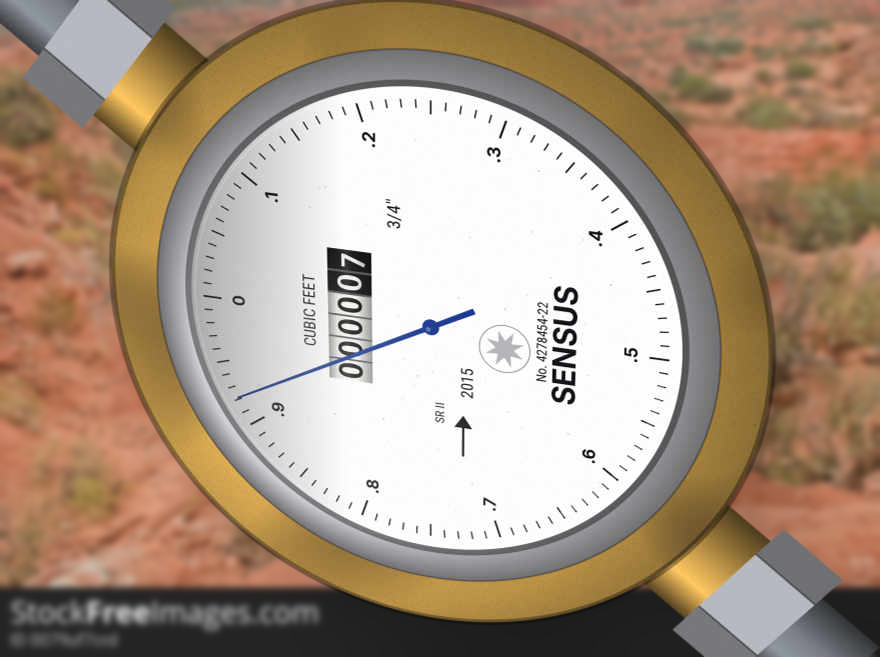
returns value=6.92 unit=ft³
